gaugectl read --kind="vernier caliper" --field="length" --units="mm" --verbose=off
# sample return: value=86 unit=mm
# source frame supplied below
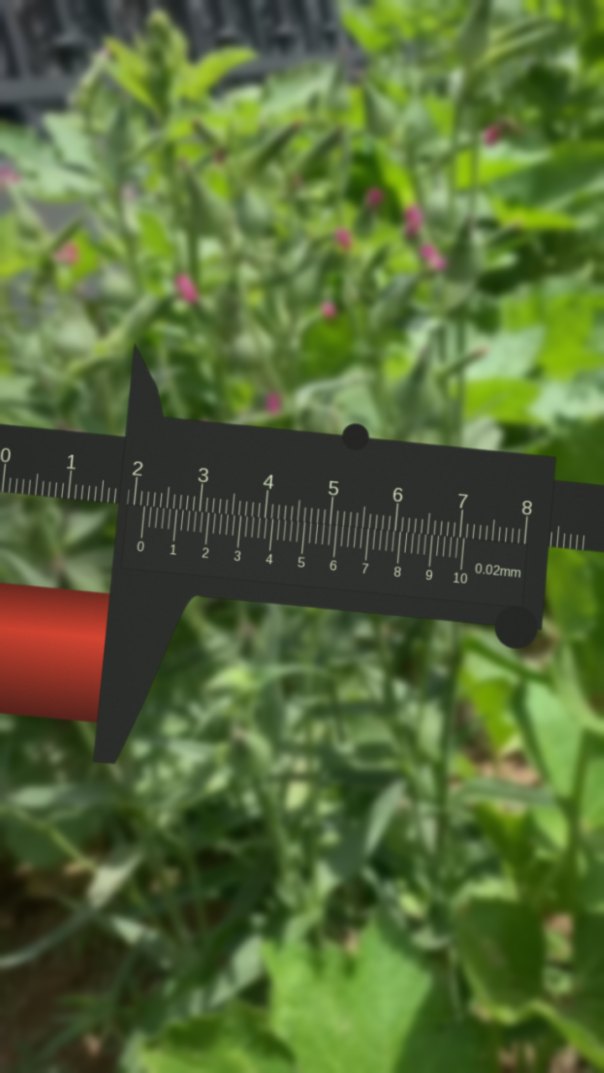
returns value=21.6 unit=mm
